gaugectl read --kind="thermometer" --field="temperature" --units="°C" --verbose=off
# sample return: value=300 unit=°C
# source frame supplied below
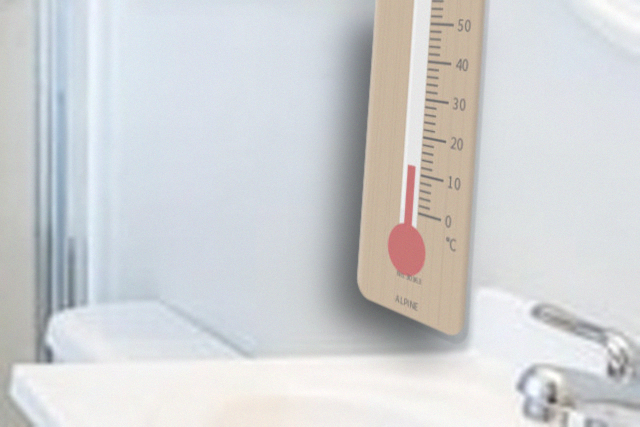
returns value=12 unit=°C
